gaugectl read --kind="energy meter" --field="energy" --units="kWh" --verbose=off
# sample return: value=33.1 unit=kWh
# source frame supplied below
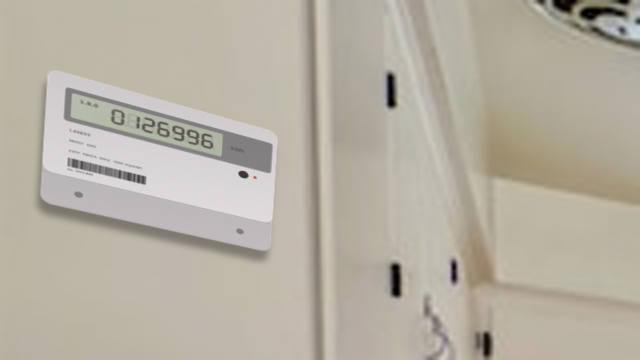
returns value=126996 unit=kWh
